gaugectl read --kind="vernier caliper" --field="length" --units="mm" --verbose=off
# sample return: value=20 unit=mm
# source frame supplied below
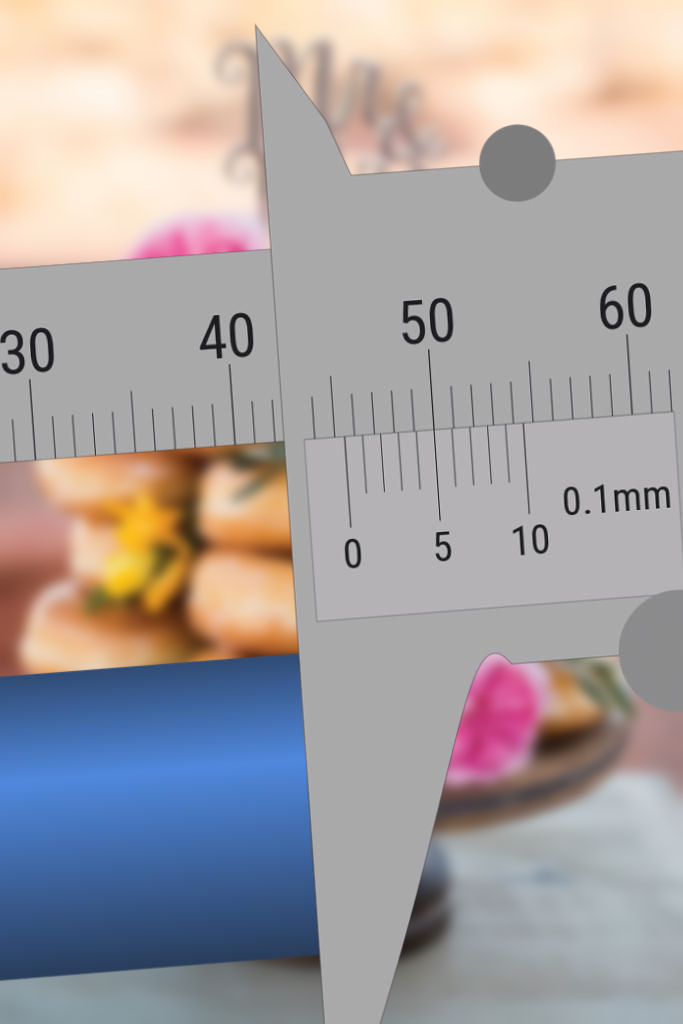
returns value=45.5 unit=mm
